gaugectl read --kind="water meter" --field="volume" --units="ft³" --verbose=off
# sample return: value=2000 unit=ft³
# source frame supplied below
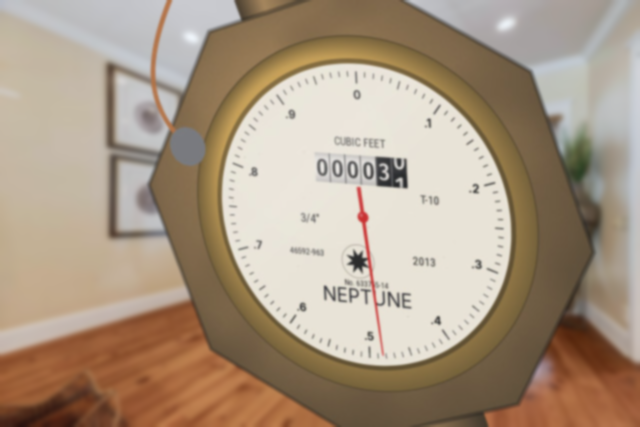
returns value=30.48 unit=ft³
